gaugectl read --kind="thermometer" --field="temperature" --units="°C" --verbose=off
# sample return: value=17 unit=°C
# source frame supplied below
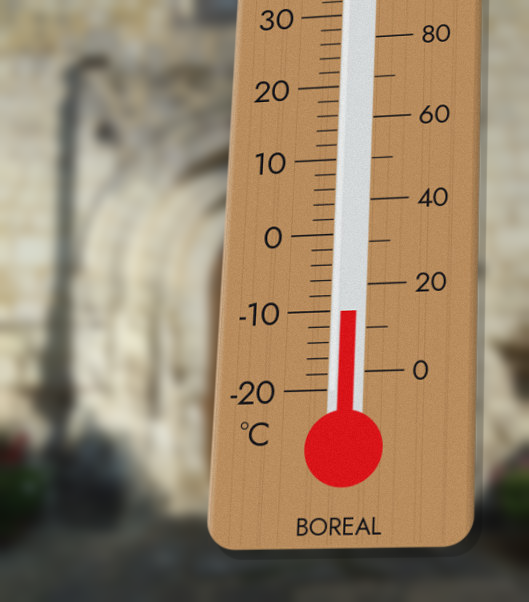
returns value=-10 unit=°C
